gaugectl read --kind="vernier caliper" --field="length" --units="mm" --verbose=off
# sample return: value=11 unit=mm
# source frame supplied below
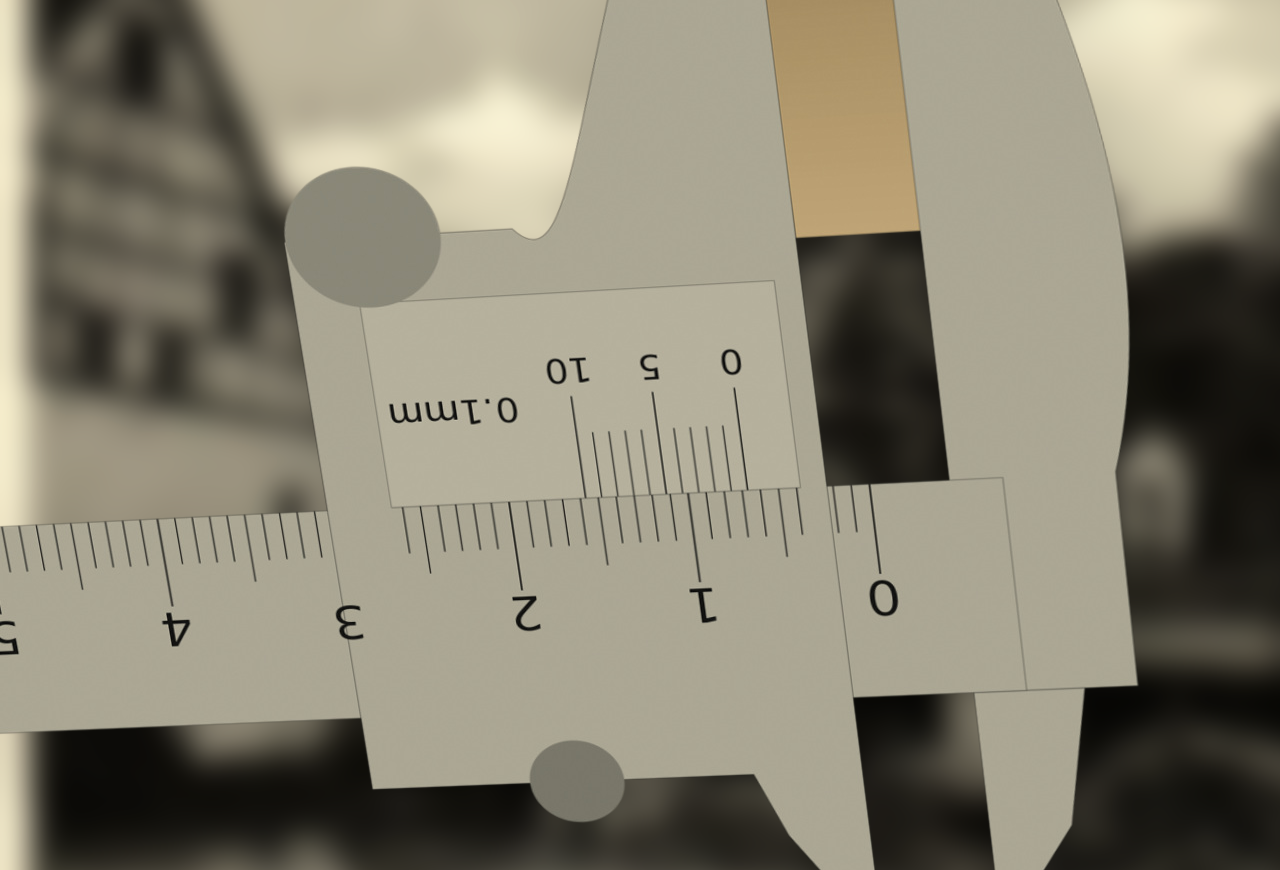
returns value=6.7 unit=mm
